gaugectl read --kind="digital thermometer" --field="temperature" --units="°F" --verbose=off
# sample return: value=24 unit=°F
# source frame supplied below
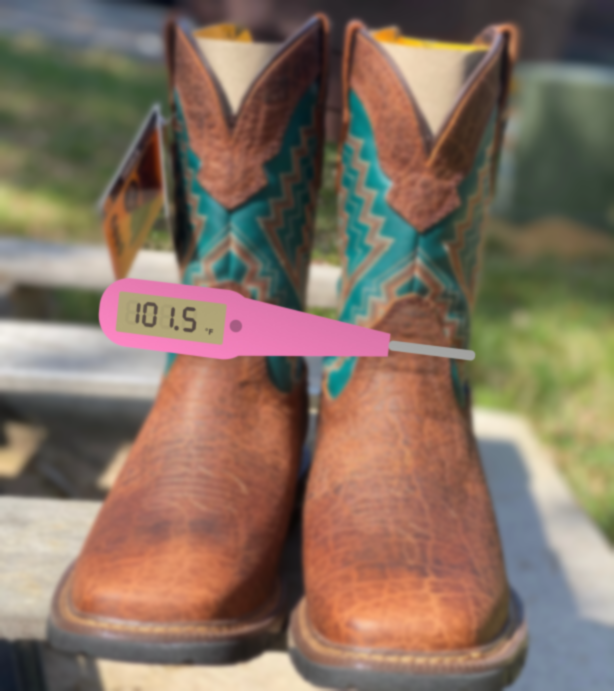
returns value=101.5 unit=°F
